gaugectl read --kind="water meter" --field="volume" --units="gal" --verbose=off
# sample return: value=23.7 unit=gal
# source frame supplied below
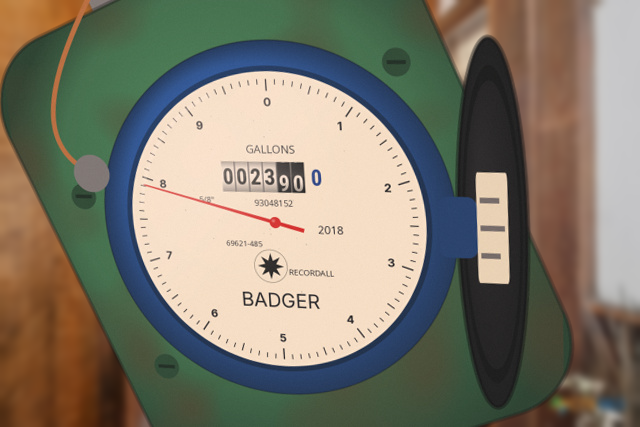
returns value=23897.9 unit=gal
